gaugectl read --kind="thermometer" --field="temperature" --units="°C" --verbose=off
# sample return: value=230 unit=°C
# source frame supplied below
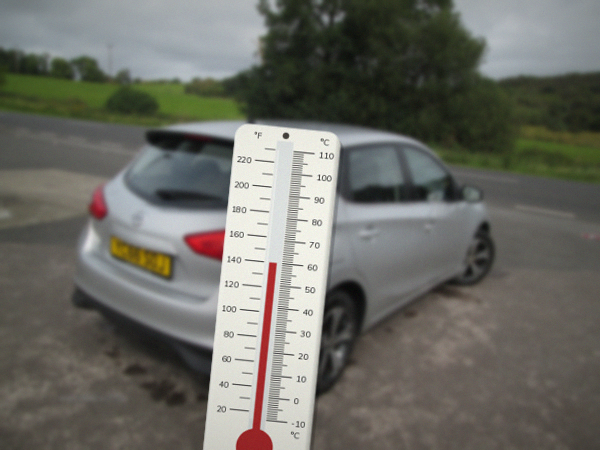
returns value=60 unit=°C
